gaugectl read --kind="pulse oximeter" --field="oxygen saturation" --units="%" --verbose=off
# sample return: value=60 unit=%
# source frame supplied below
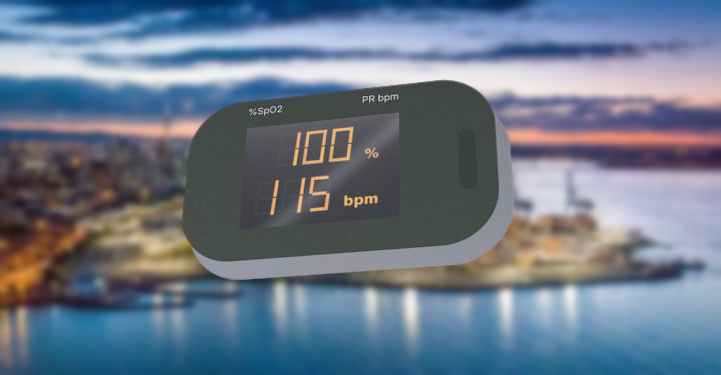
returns value=100 unit=%
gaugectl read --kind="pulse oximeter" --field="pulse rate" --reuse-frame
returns value=115 unit=bpm
